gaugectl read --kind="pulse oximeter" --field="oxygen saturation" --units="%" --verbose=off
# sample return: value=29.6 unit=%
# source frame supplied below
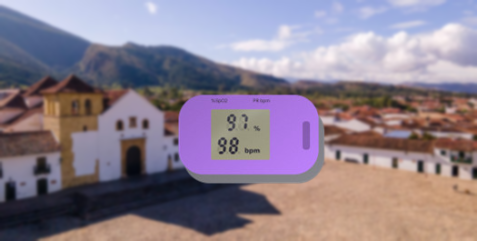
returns value=97 unit=%
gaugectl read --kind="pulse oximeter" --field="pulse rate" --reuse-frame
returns value=98 unit=bpm
